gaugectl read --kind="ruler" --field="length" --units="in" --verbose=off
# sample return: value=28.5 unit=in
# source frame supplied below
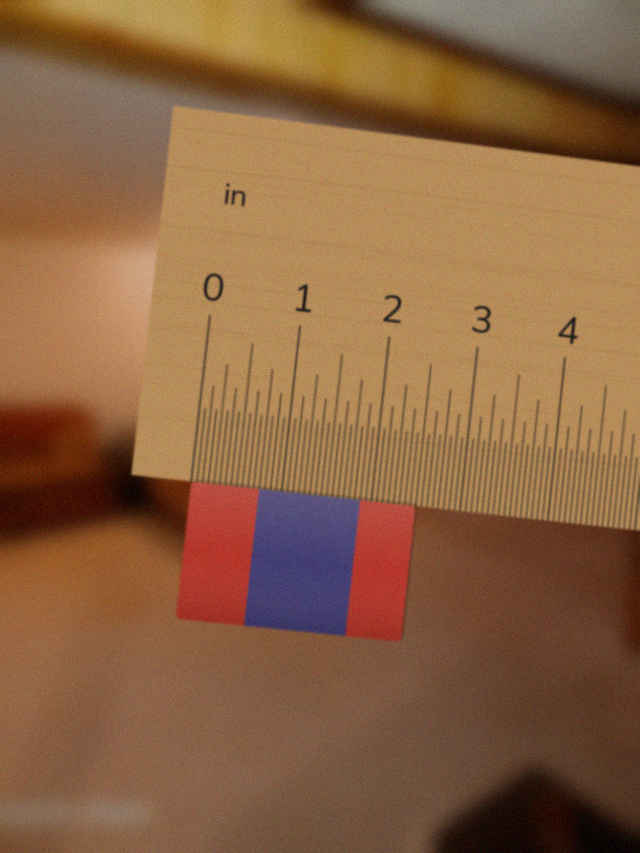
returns value=2.5 unit=in
